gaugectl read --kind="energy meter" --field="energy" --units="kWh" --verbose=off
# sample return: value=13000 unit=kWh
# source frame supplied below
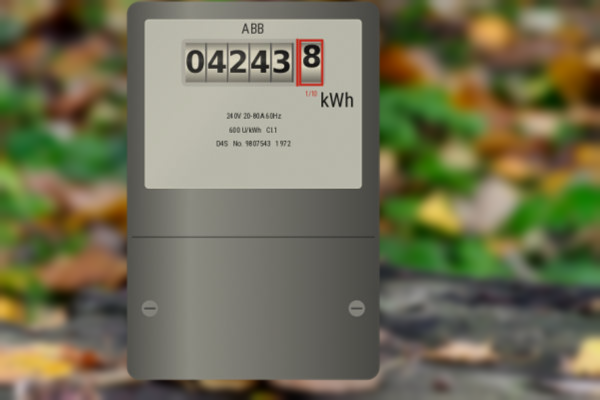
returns value=4243.8 unit=kWh
